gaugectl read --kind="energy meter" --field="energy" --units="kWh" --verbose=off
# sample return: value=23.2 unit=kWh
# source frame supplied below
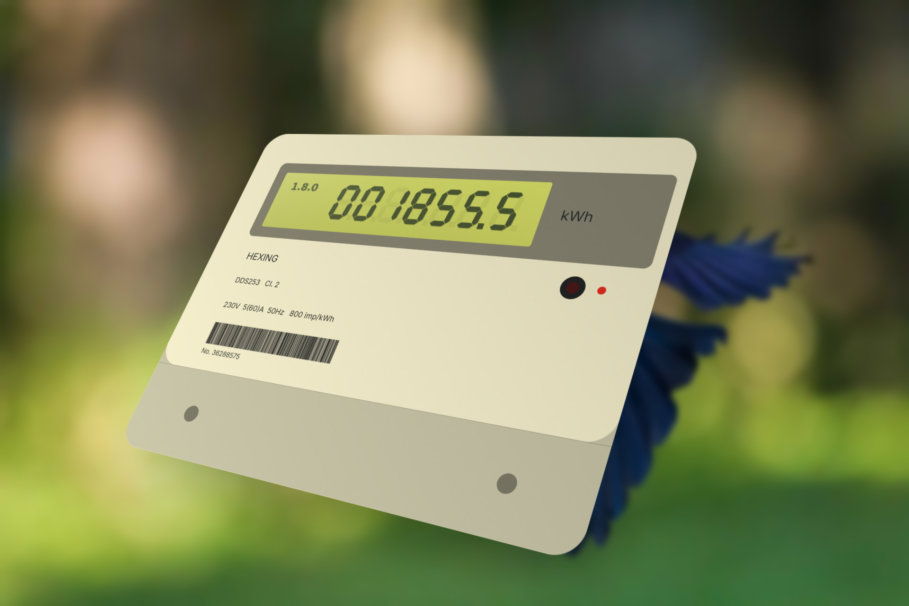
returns value=1855.5 unit=kWh
